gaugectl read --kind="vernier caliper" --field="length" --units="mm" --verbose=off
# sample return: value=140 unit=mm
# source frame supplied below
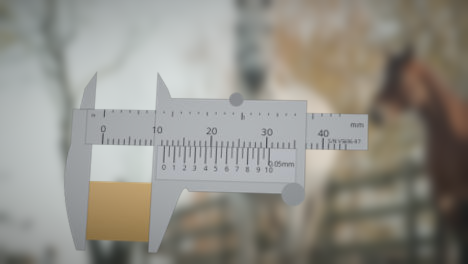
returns value=11.5 unit=mm
